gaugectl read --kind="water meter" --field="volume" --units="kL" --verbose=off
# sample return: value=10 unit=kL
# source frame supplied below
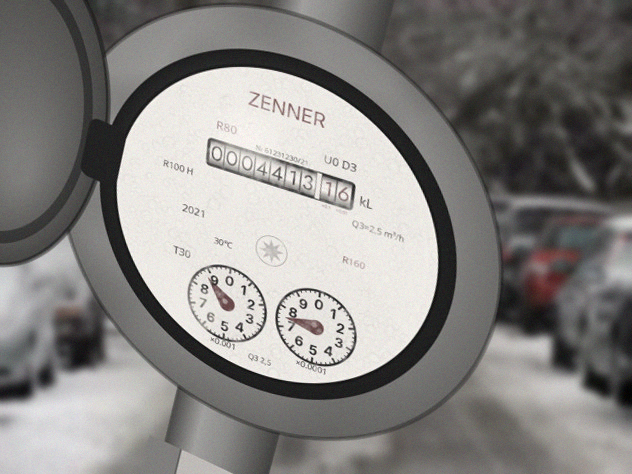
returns value=4413.1687 unit=kL
